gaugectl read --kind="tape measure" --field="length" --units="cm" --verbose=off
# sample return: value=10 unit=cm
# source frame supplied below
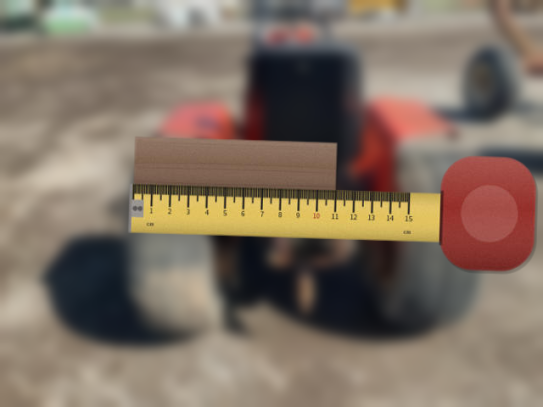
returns value=11 unit=cm
